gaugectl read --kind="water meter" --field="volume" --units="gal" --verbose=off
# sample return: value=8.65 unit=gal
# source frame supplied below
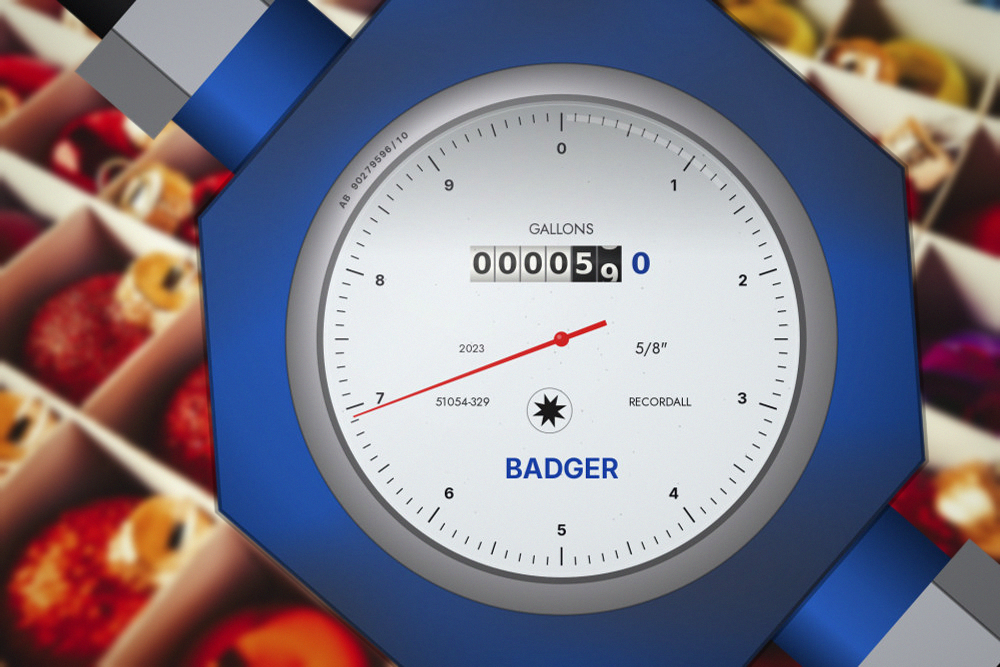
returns value=586.9 unit=gal
